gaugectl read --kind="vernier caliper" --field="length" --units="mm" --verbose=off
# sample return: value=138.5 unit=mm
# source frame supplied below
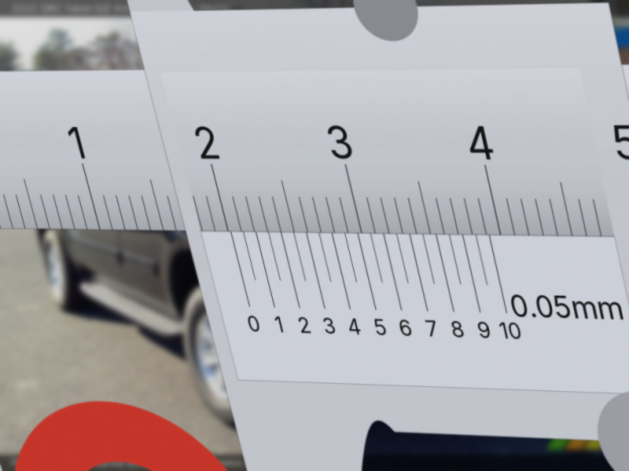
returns value=20.2 unit=mm
